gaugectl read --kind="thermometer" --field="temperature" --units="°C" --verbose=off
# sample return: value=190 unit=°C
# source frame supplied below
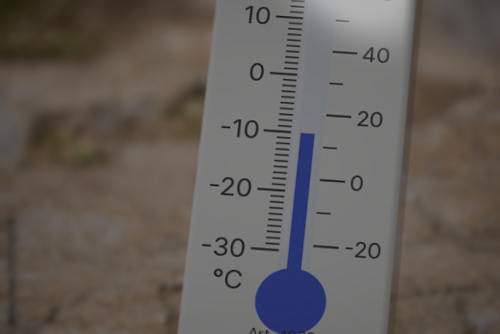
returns value=-10 unit=°C
